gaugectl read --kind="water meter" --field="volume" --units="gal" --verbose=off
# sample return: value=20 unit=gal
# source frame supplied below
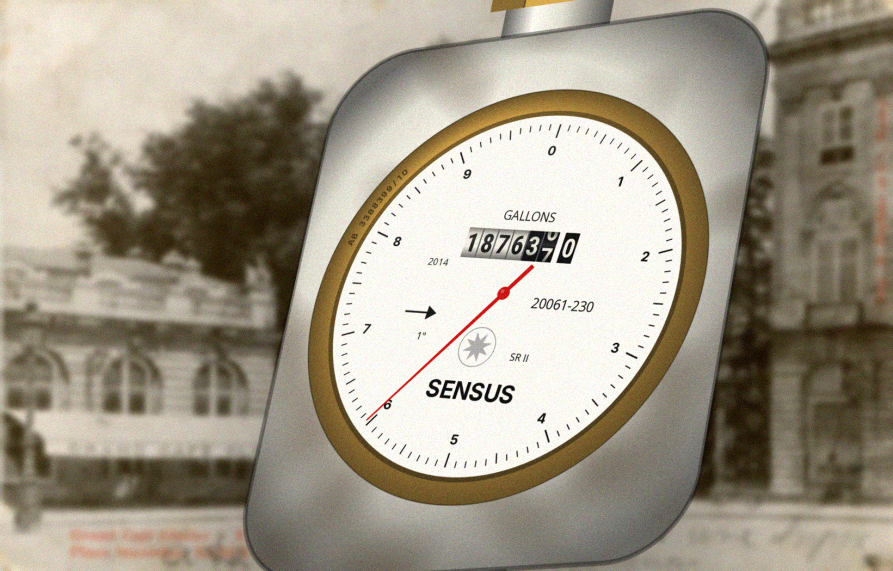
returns value=1876366.0 unit=gal
